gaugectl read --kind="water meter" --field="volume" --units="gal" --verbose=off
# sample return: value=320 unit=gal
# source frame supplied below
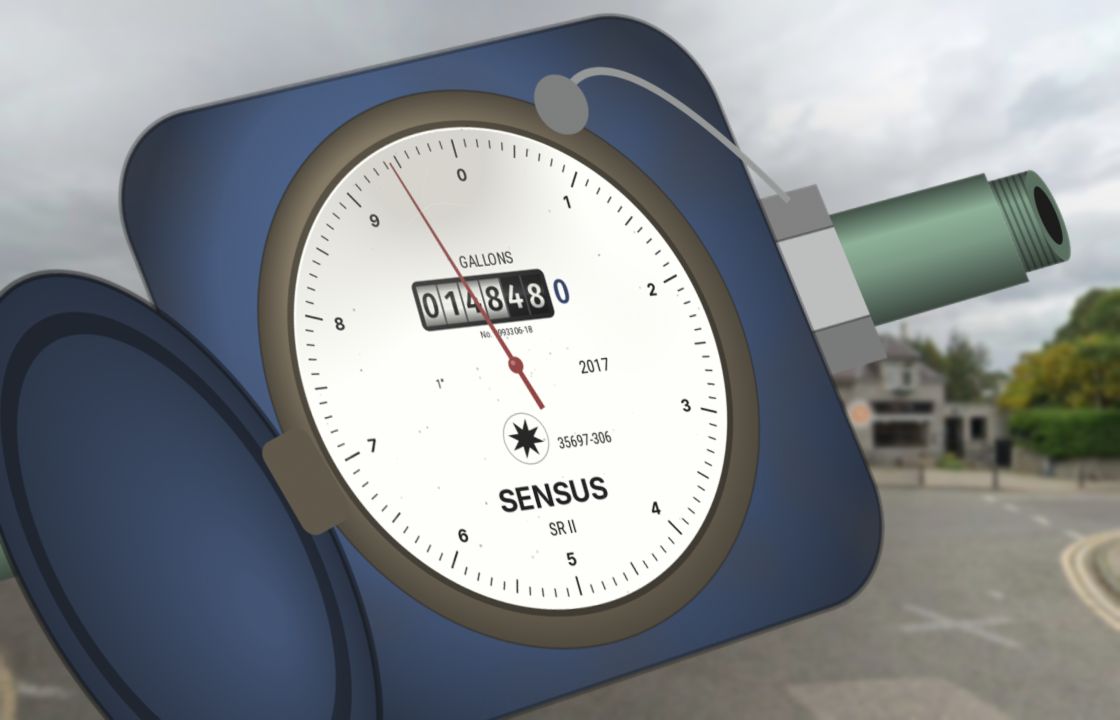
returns value=148479.4 unit=gal
